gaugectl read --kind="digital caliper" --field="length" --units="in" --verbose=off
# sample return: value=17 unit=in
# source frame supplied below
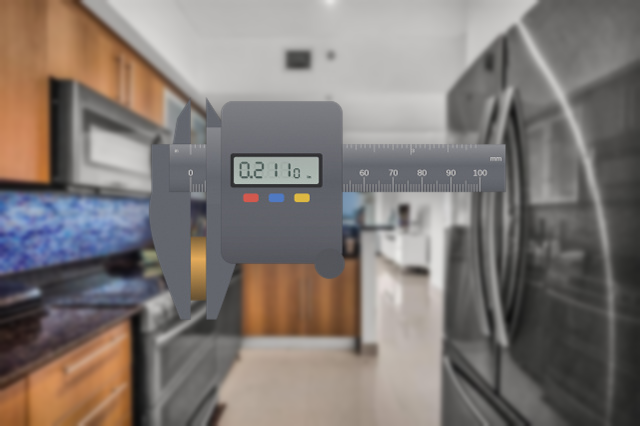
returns value=0.2110 unit=in
